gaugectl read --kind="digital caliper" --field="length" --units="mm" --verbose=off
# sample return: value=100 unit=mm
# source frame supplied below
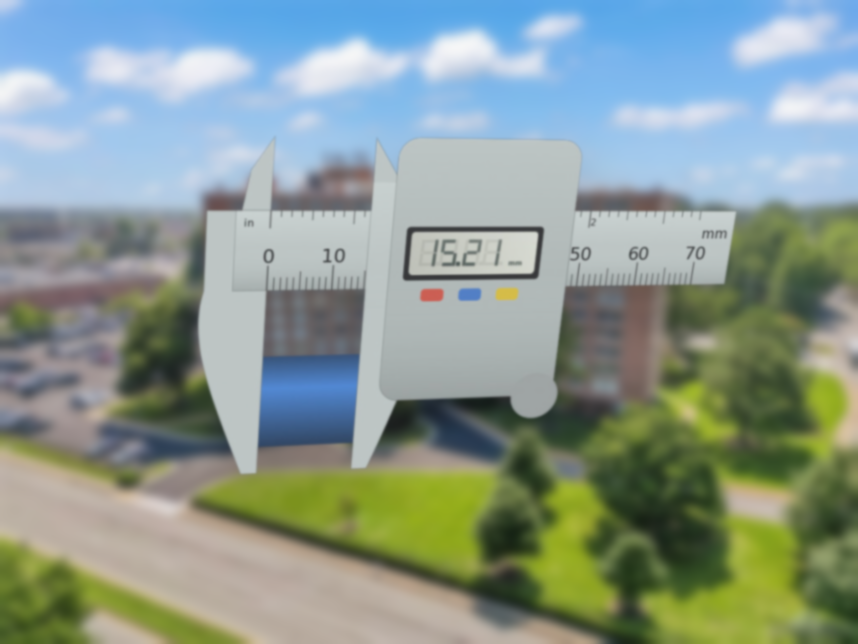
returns value=15.21 unit=mm
